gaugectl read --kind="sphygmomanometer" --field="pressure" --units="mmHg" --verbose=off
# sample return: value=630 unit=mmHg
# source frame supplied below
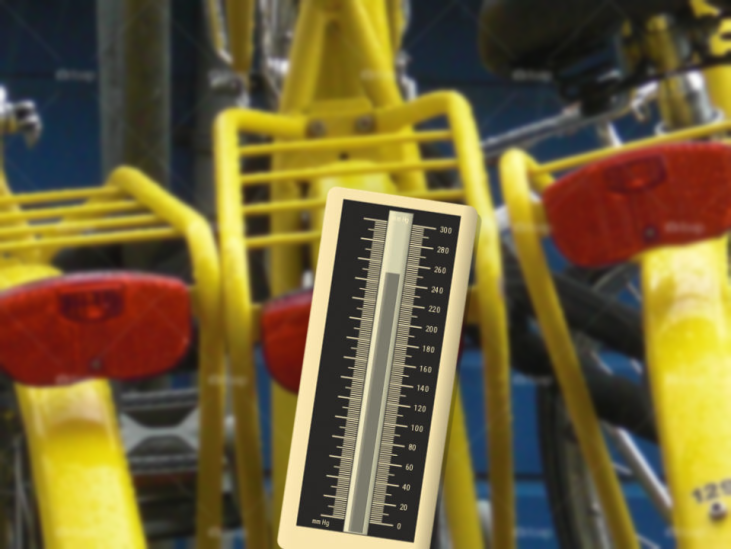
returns value=250 unit=mmHg
